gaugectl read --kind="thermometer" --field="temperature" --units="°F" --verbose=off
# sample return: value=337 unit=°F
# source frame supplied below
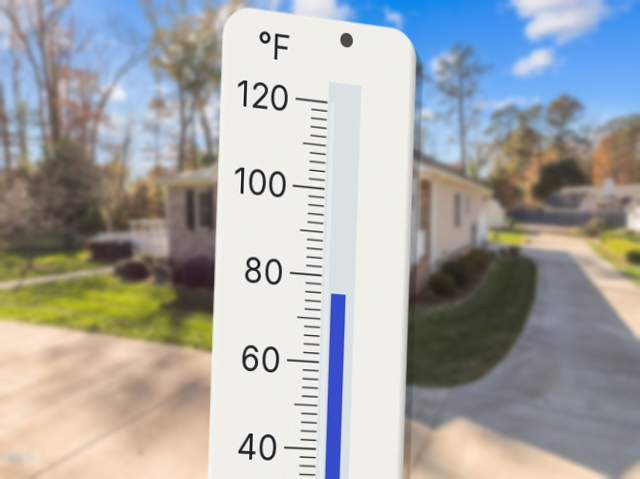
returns value=76 unit=°F
